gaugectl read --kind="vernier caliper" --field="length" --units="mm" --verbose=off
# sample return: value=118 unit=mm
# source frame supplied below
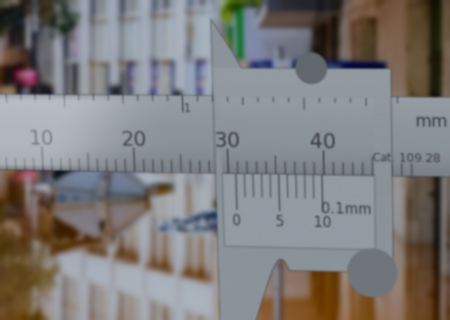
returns value=30.8 unit=mm
